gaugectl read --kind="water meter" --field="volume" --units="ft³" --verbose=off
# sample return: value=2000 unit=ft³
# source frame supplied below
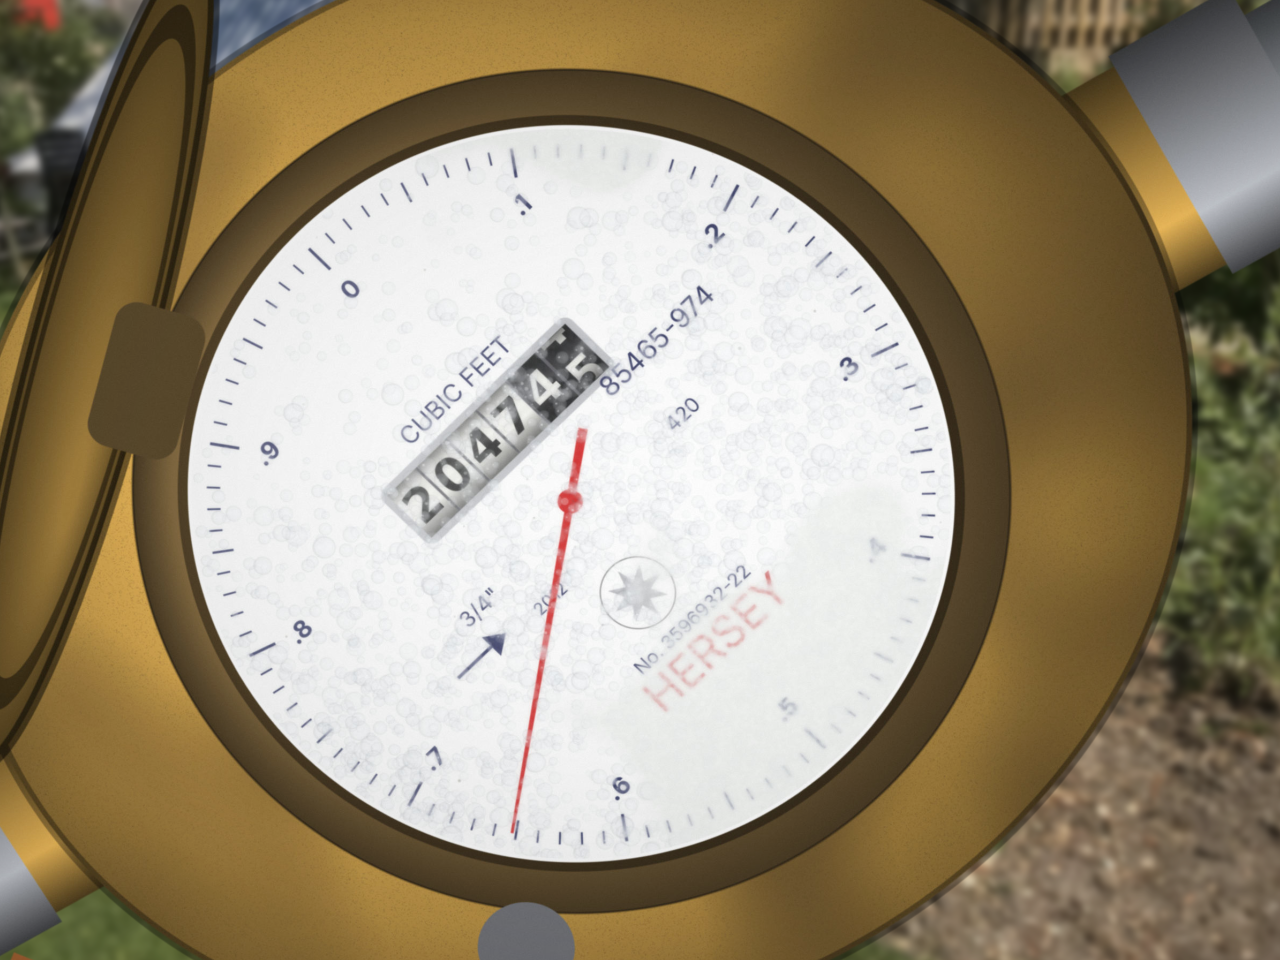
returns value=204744.65 unit=ft³
